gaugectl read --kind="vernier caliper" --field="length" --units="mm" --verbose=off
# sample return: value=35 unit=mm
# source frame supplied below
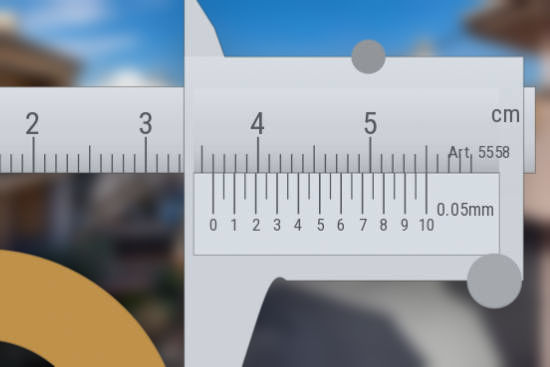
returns value=36.0 unit=mm
